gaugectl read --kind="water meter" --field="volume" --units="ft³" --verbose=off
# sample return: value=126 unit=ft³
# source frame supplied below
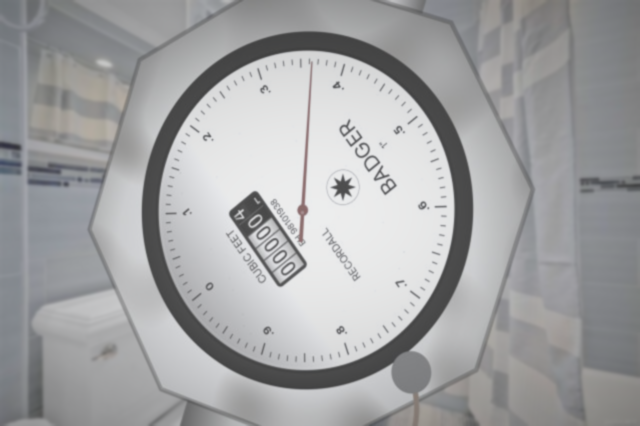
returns value=4.36 unit=ft³
